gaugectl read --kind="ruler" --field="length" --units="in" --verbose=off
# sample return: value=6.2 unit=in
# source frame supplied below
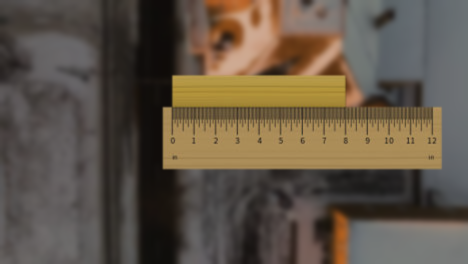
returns value=8 unit=in
